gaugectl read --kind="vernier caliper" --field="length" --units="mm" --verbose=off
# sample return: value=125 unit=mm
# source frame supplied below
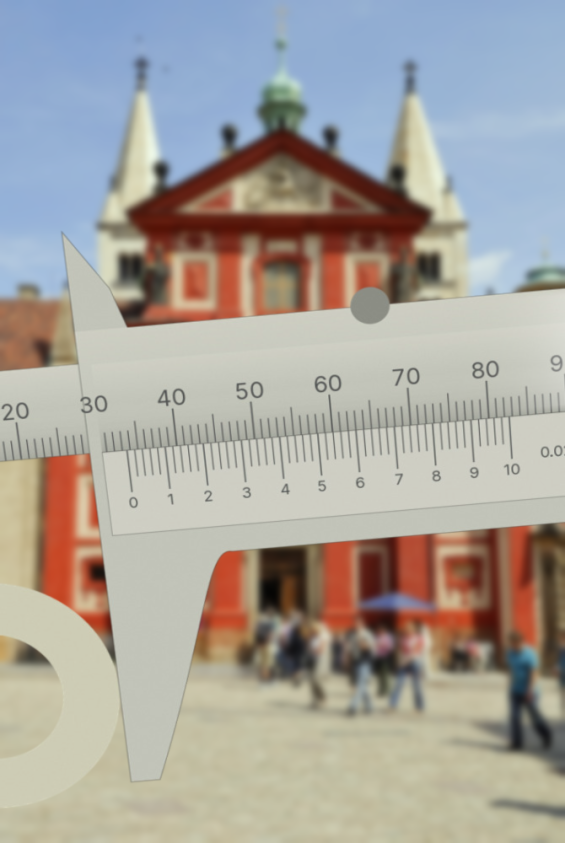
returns value=33.6 unit=mm
